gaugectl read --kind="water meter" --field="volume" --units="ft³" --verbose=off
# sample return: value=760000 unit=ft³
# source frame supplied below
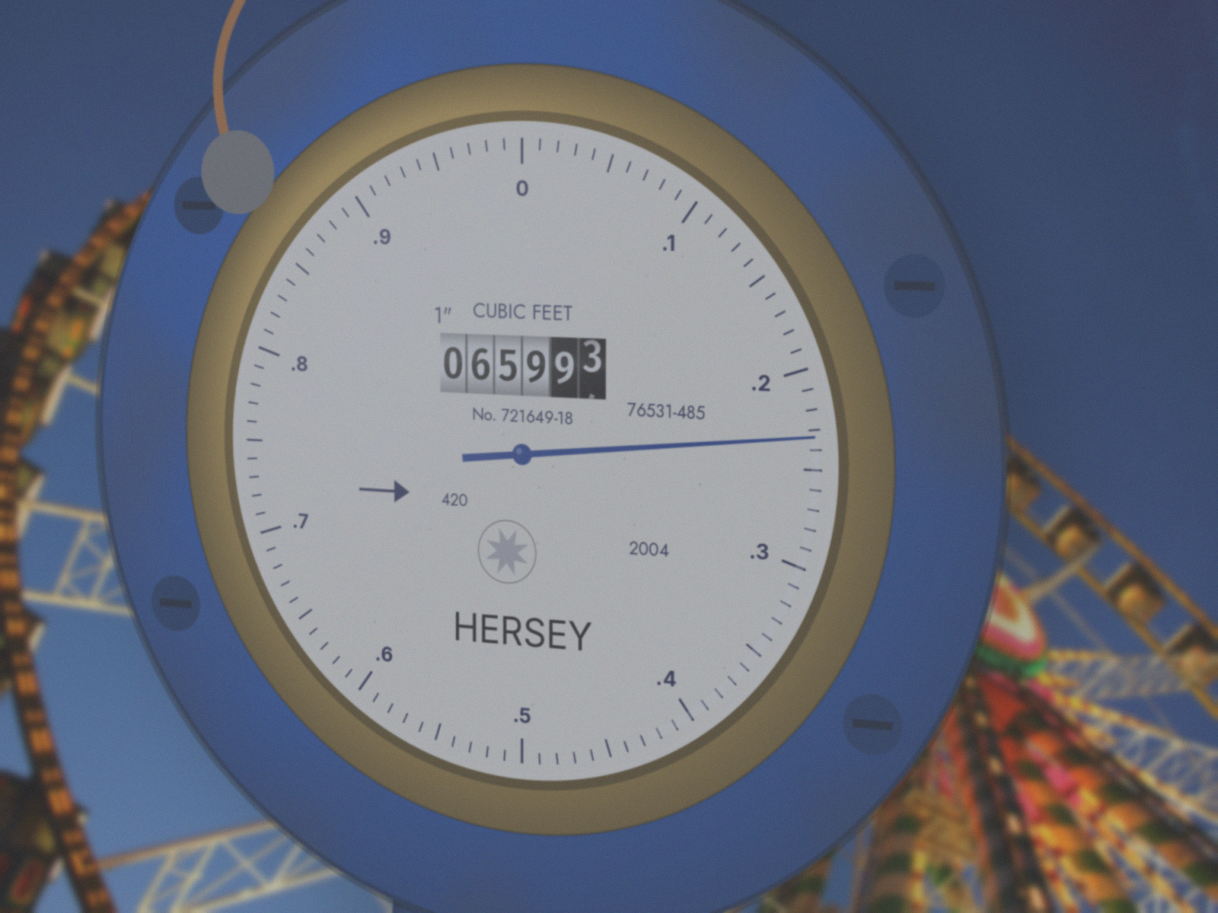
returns value=65993.23 unit=ft³
